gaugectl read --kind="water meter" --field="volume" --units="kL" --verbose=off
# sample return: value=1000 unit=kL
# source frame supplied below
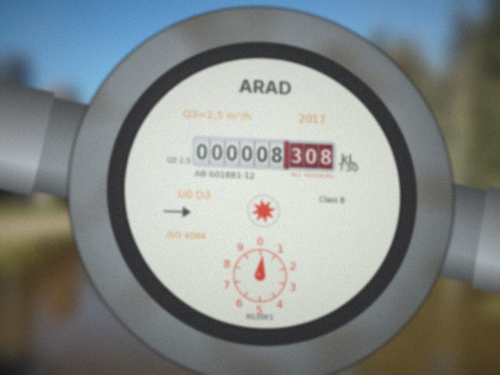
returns value=8.3080 unit=kL
